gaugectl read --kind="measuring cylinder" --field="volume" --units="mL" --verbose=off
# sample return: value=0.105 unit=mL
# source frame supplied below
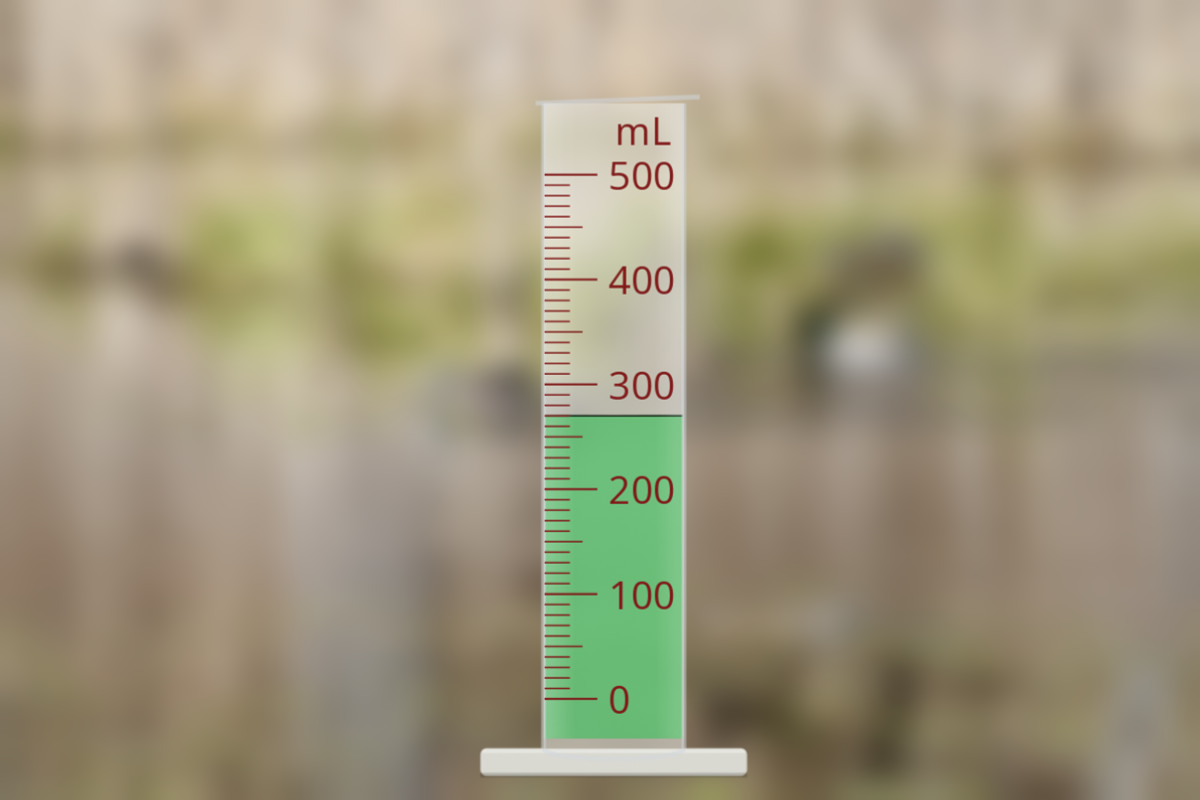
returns value=270 unit=mL
